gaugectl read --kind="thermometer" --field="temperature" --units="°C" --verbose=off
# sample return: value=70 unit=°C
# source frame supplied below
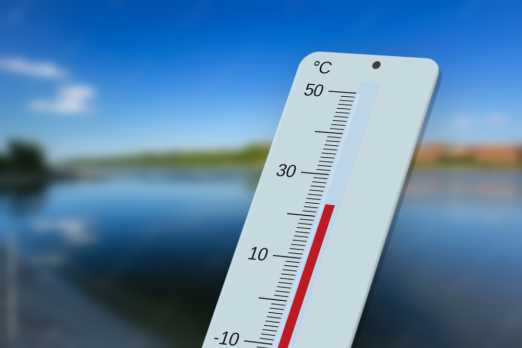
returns value=23 unit=°C
